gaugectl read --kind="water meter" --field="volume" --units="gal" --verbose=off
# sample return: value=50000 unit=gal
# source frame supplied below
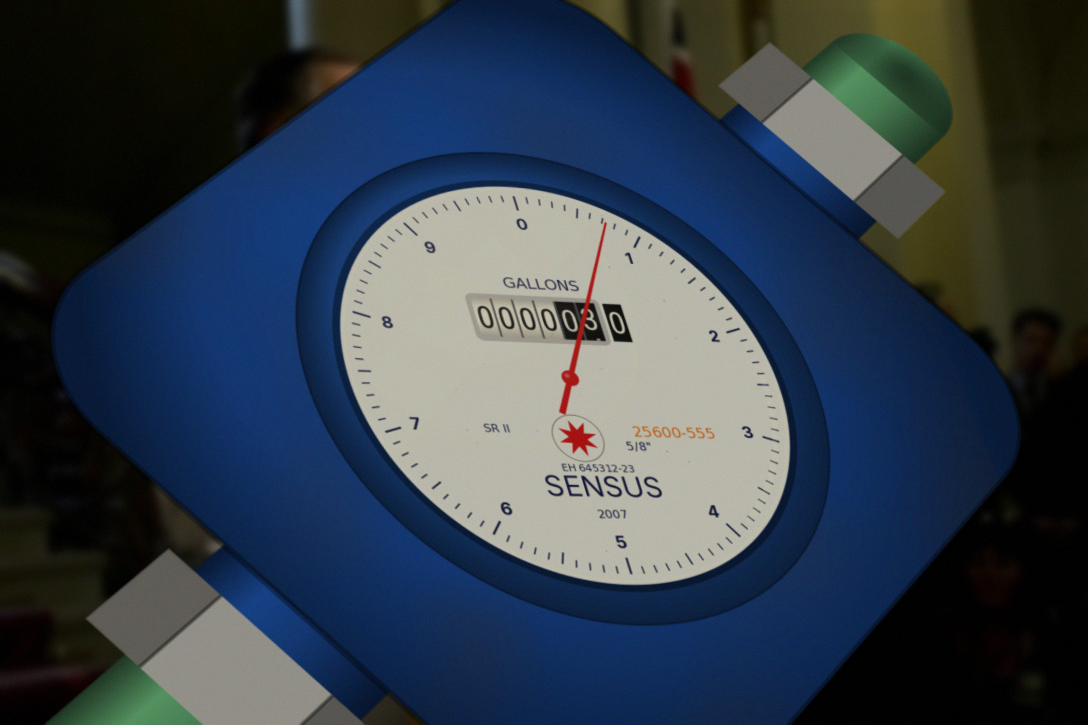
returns value=30.7 unit=gal
